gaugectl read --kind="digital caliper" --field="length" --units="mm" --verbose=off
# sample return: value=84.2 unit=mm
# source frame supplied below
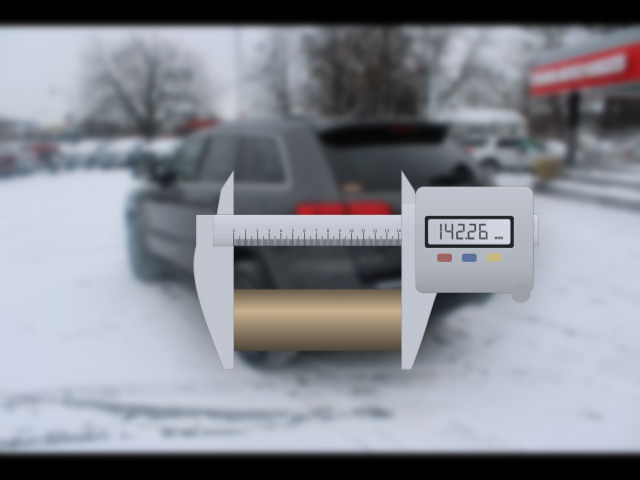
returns value=142.26 unit=mm
